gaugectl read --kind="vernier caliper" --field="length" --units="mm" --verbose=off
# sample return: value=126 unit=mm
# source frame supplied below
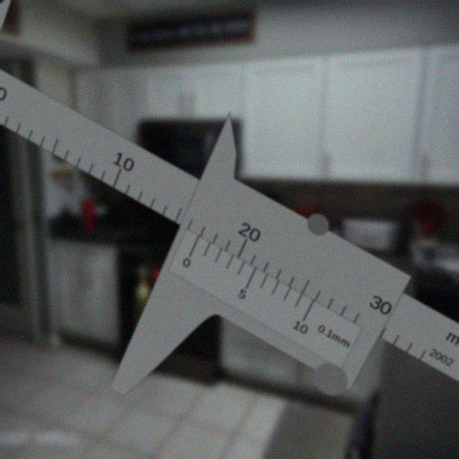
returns value=16.9 unit=mm
